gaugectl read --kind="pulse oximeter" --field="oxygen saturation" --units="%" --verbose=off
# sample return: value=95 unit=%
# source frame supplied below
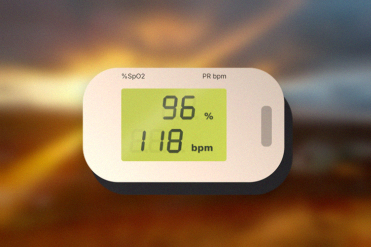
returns value=96 unit=%
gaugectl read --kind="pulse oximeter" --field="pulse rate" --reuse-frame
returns value=118 unit=bpm
